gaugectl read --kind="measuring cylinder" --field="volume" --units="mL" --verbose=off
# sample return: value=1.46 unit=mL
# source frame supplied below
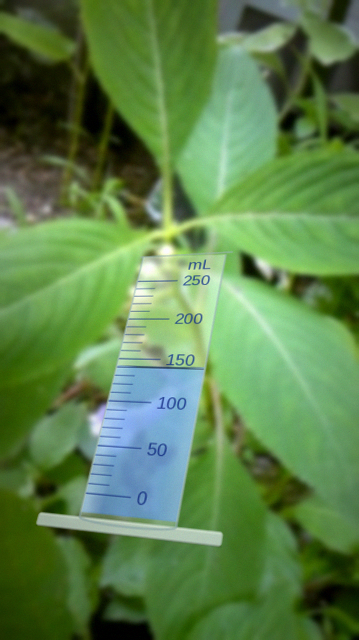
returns value=140 unit=mL
